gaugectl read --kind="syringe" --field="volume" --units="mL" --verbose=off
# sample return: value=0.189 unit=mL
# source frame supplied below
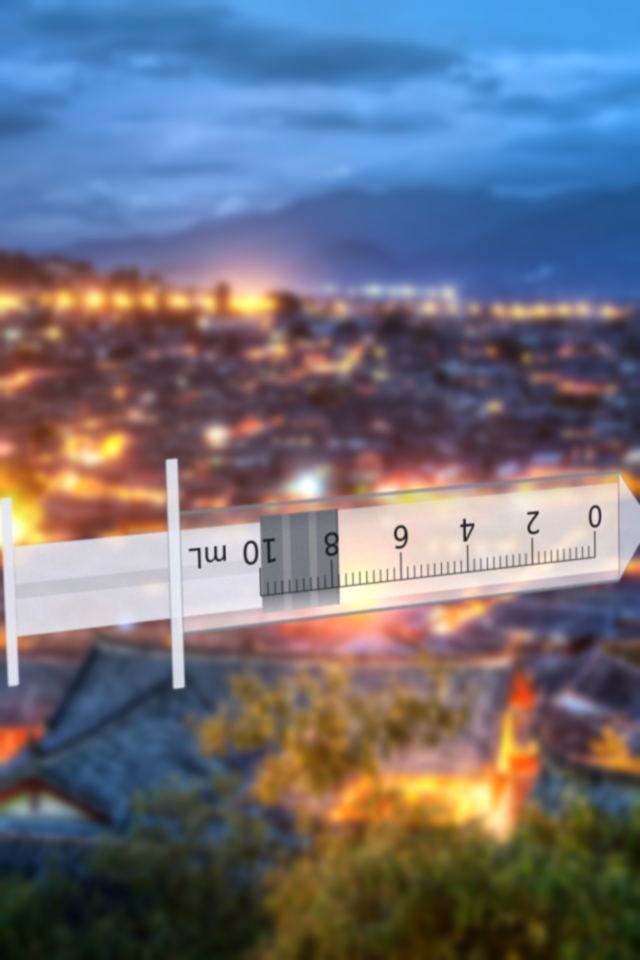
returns value=7.8 unit=mL
